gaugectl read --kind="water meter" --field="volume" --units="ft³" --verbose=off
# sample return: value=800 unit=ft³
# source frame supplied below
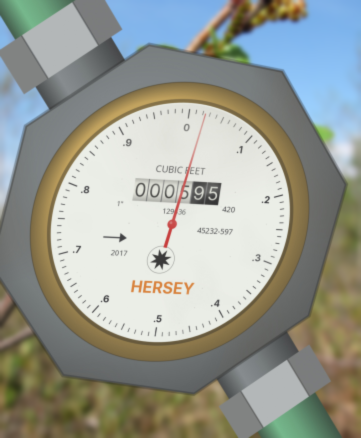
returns value=595.02 unit=ft³
